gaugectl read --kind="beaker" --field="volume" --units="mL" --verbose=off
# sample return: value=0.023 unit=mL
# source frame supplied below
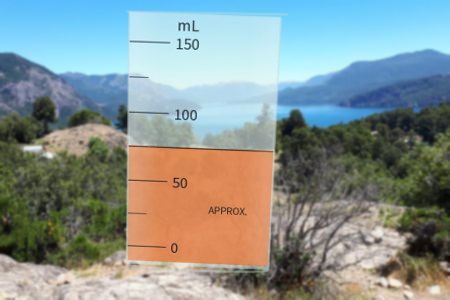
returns value=75 unit=mL
